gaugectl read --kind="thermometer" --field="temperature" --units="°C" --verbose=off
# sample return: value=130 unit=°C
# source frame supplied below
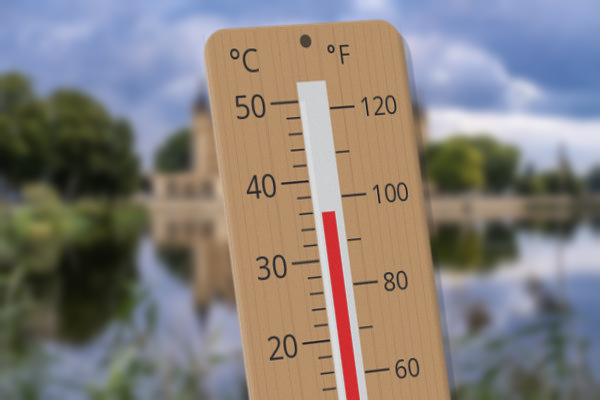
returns value=36 unit=°C
